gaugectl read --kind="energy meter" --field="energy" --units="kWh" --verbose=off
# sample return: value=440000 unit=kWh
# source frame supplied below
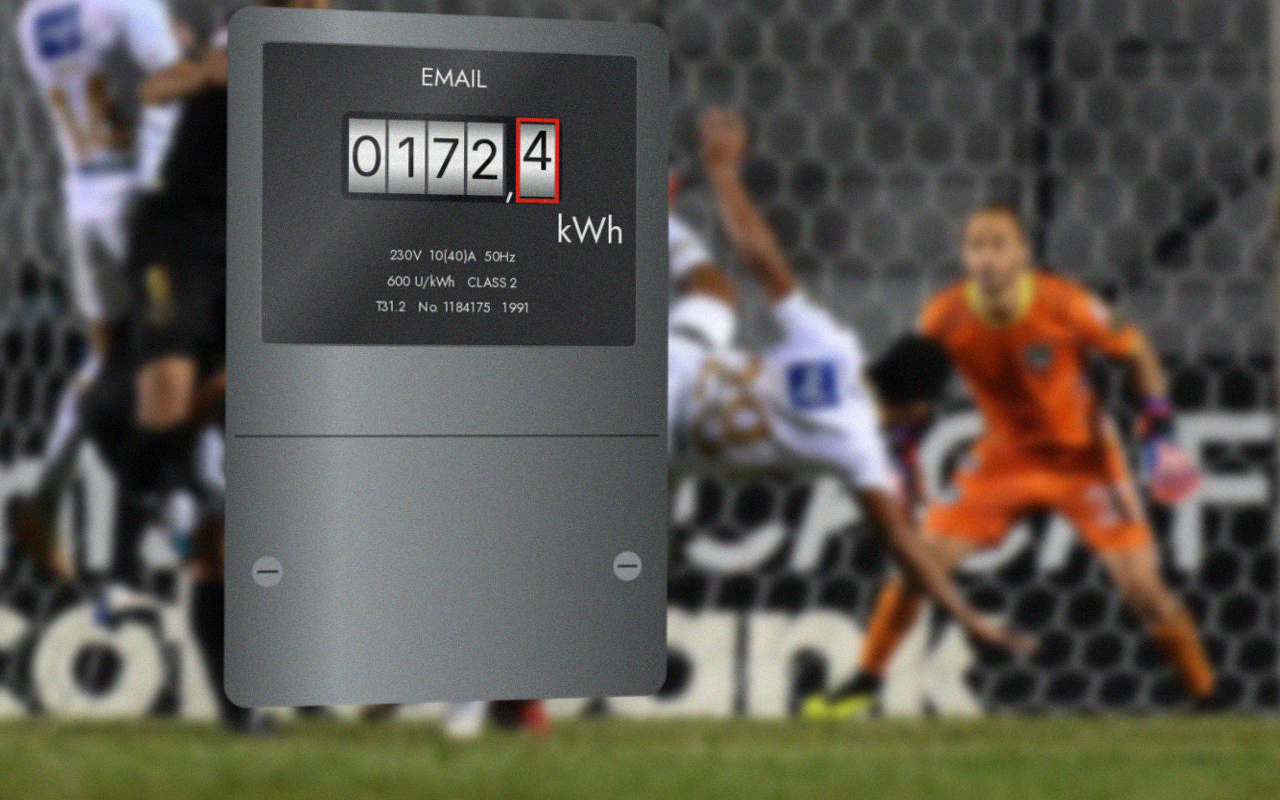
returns value=172.4 unit=kWh
